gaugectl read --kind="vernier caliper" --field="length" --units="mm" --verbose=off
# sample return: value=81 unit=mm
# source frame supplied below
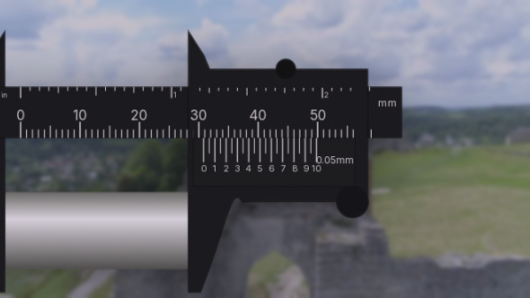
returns value=30.8 unit=mm
